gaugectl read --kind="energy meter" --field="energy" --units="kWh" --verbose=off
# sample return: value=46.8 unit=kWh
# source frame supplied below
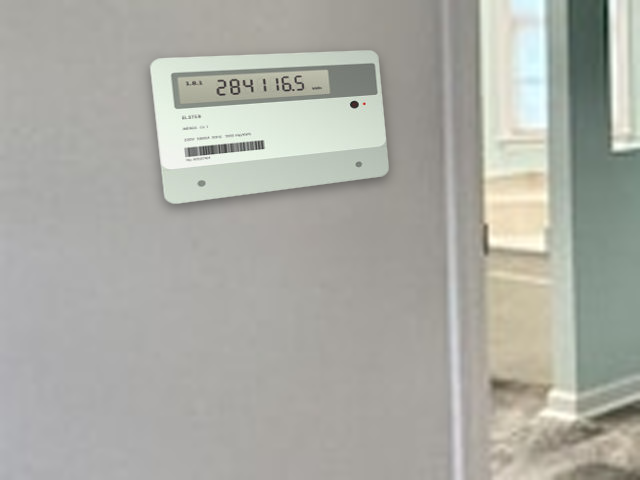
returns value=284116.5 unit=kWh
